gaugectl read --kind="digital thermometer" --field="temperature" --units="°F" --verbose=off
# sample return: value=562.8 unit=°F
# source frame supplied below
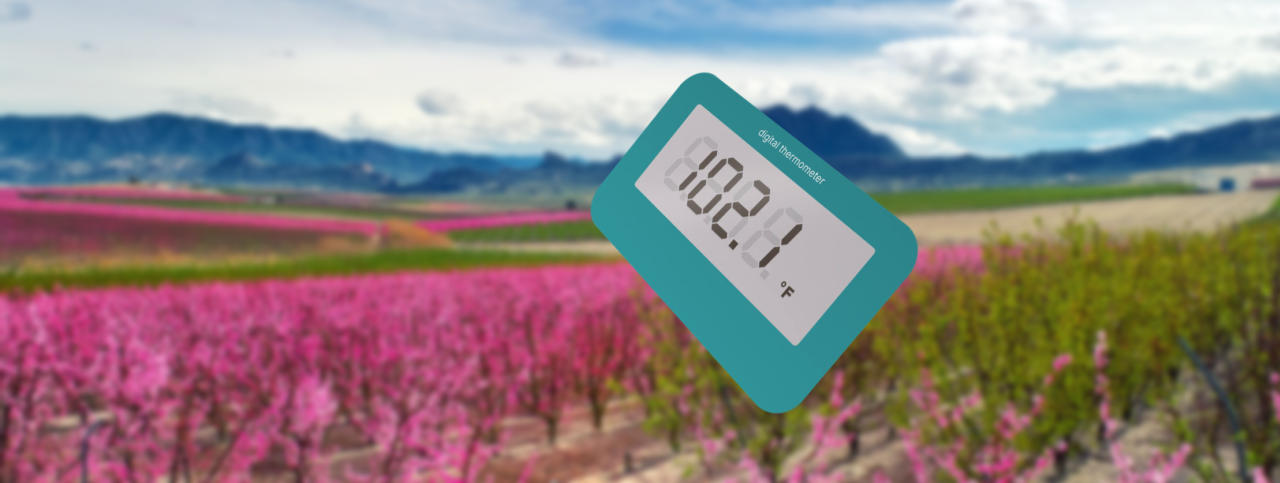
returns value=102.1 unit=°F
